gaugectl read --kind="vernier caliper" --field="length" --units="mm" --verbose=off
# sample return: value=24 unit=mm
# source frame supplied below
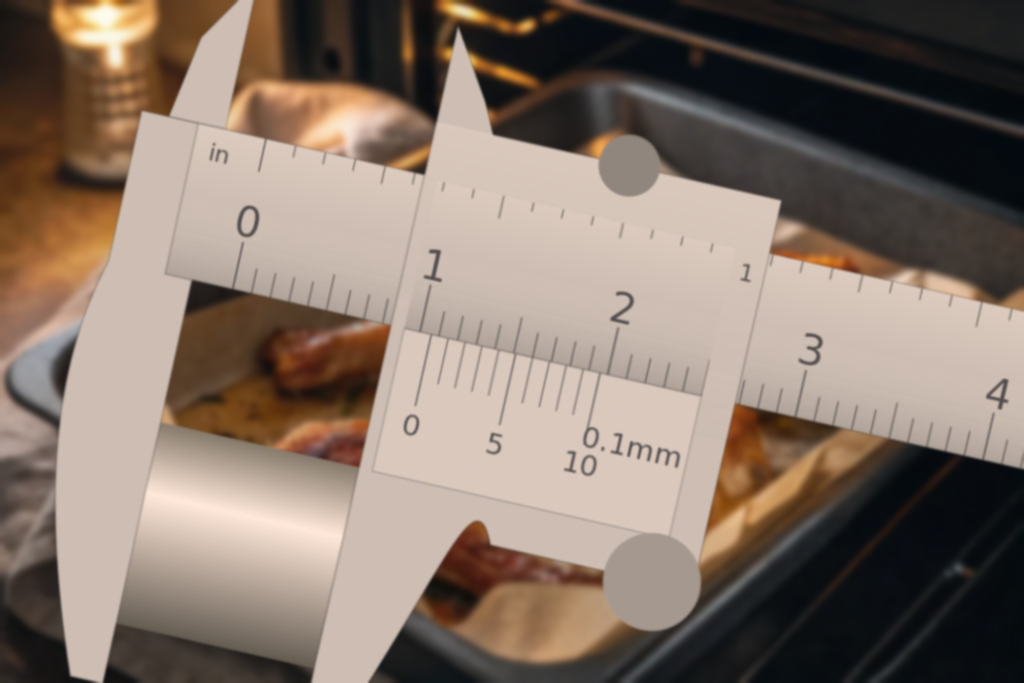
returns value=10.6 unit=mm
